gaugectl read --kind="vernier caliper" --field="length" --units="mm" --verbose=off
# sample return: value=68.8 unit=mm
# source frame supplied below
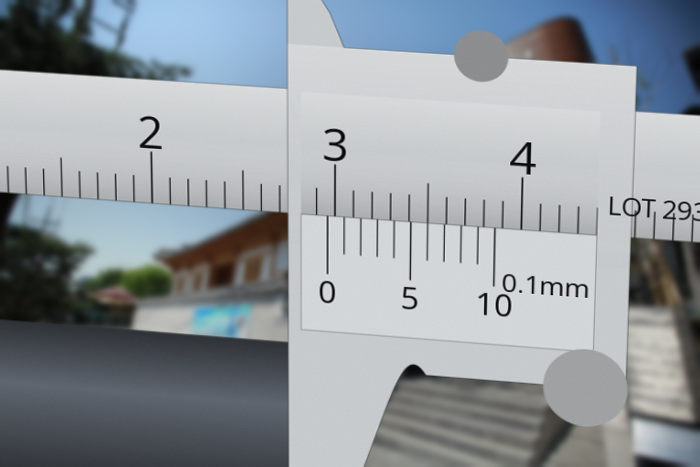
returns value=29.6 unit=mm
